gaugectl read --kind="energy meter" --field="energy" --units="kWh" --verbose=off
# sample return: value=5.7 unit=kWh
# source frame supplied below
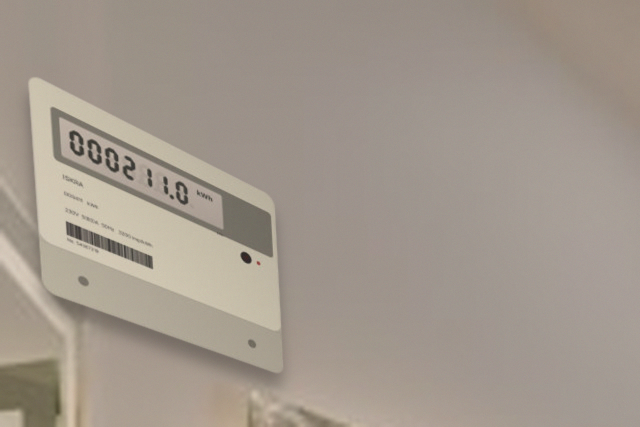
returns value=211.0 unit=kWh
